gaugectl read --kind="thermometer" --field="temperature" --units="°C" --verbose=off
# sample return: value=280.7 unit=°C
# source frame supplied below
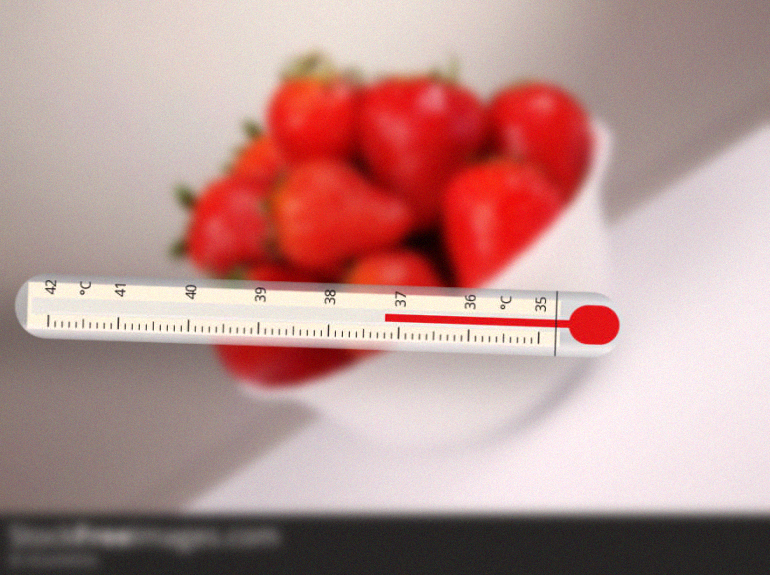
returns value=37.2 unit=°C
